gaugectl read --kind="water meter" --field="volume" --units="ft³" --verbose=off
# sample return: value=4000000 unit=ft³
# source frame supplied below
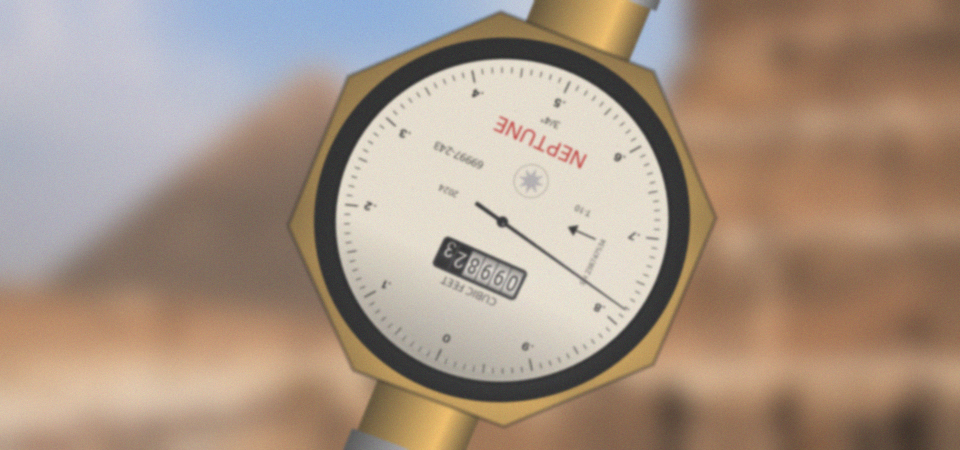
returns value=99822.78 unit=ft³
